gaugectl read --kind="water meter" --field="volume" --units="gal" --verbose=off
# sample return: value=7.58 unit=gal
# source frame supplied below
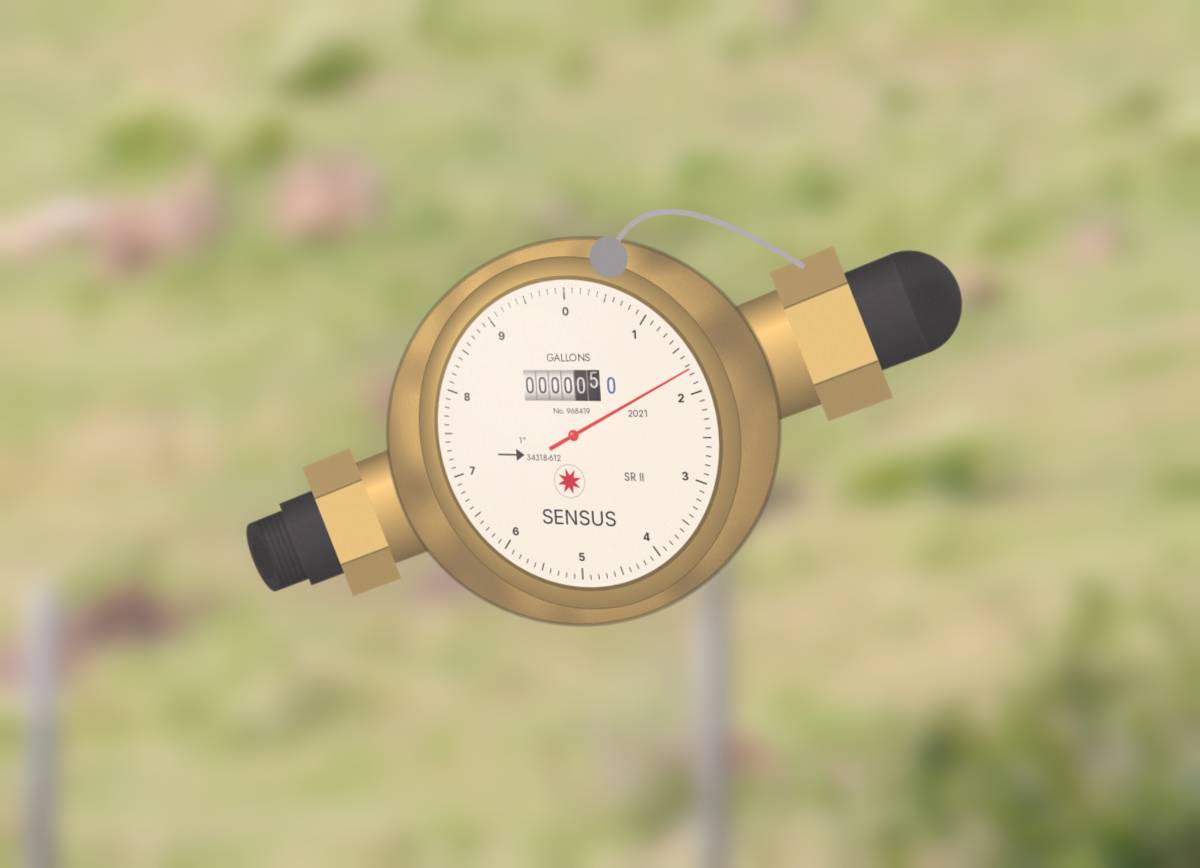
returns value=51.7 unit=gal
